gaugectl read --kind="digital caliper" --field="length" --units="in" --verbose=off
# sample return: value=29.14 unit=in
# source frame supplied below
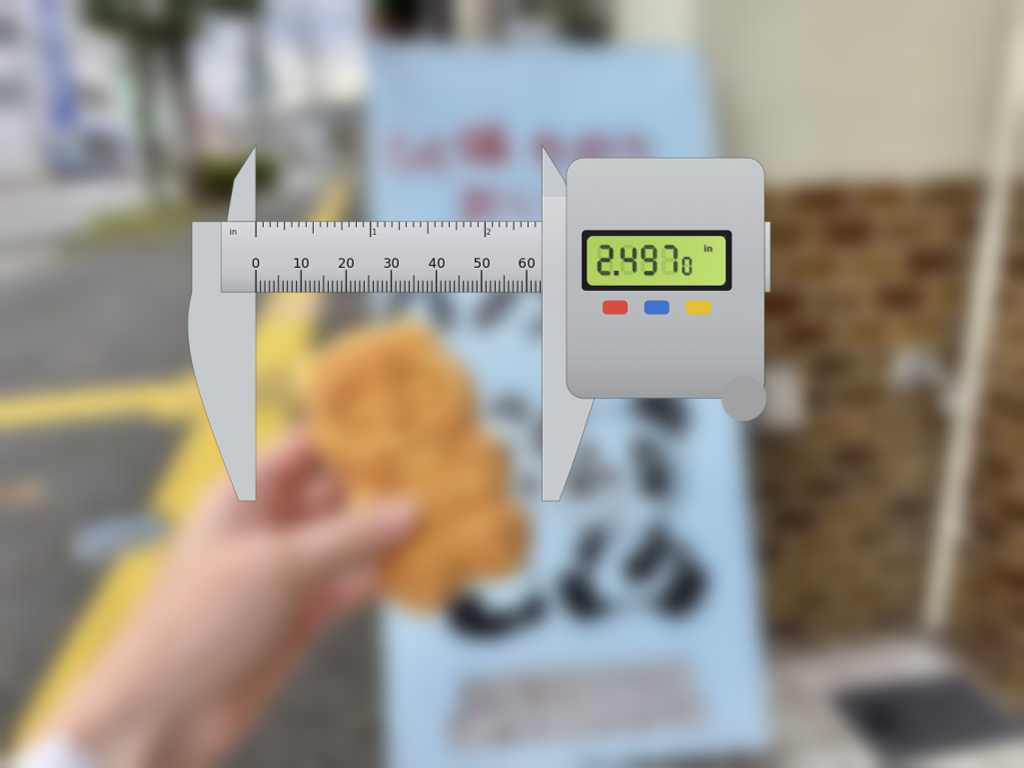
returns value=2.4970 unit=in
